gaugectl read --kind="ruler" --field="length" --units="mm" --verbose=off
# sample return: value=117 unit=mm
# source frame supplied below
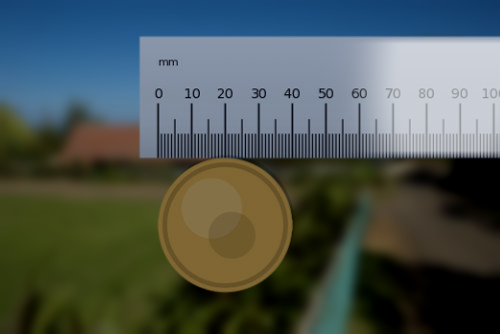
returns value=40 unit=mm
